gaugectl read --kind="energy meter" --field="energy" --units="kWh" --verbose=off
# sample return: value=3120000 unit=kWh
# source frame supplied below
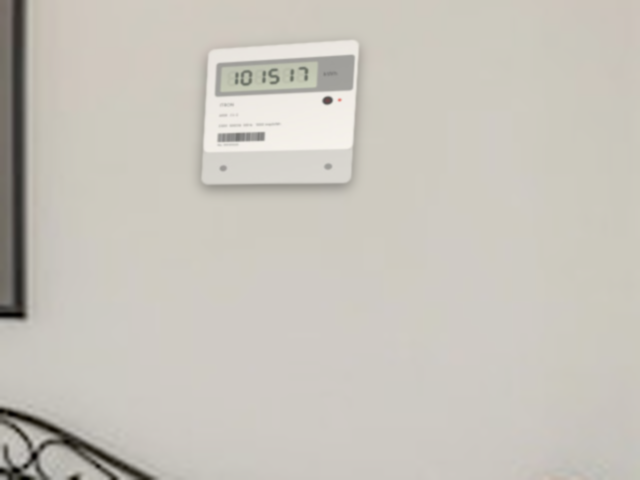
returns value=101517 unit=kWh
